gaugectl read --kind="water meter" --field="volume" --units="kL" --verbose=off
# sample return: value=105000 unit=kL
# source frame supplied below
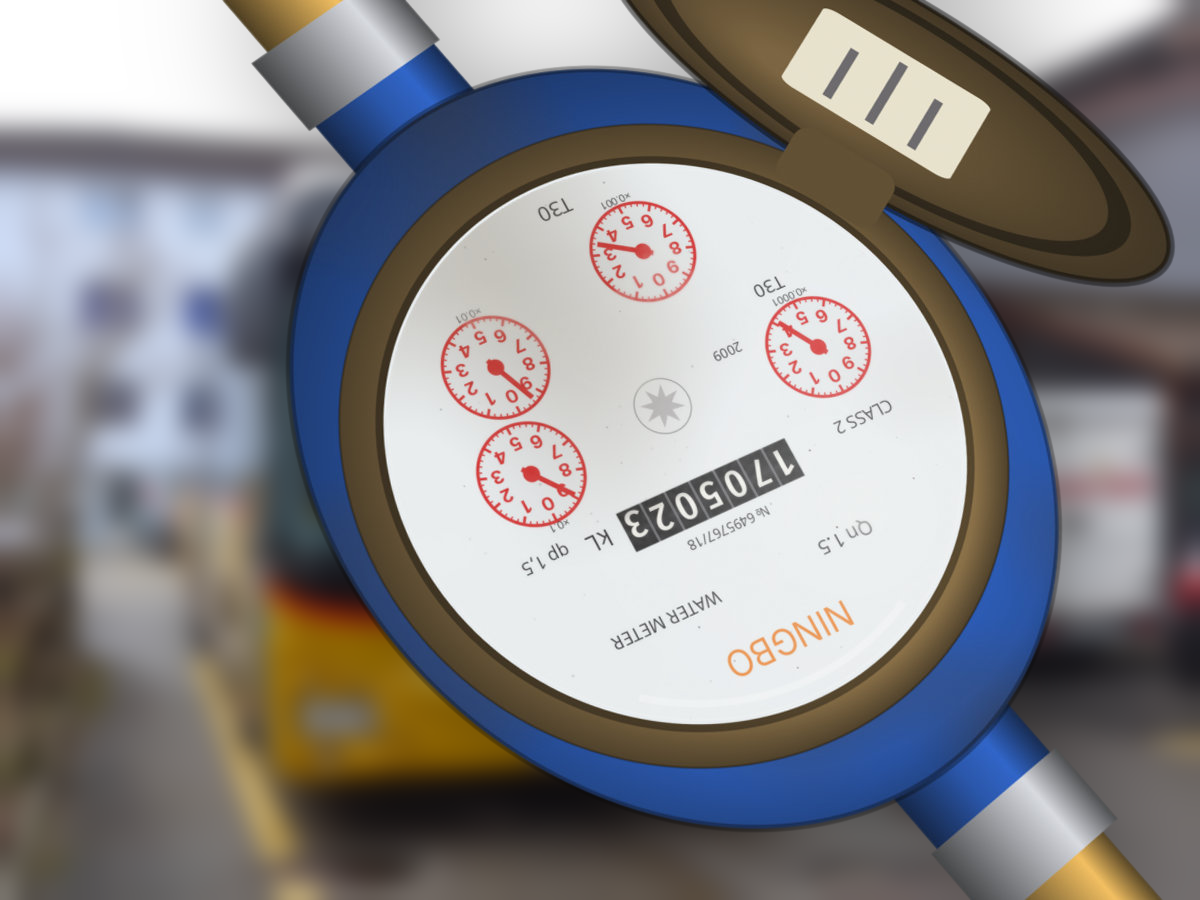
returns value=1705022.8934 unit=kL
